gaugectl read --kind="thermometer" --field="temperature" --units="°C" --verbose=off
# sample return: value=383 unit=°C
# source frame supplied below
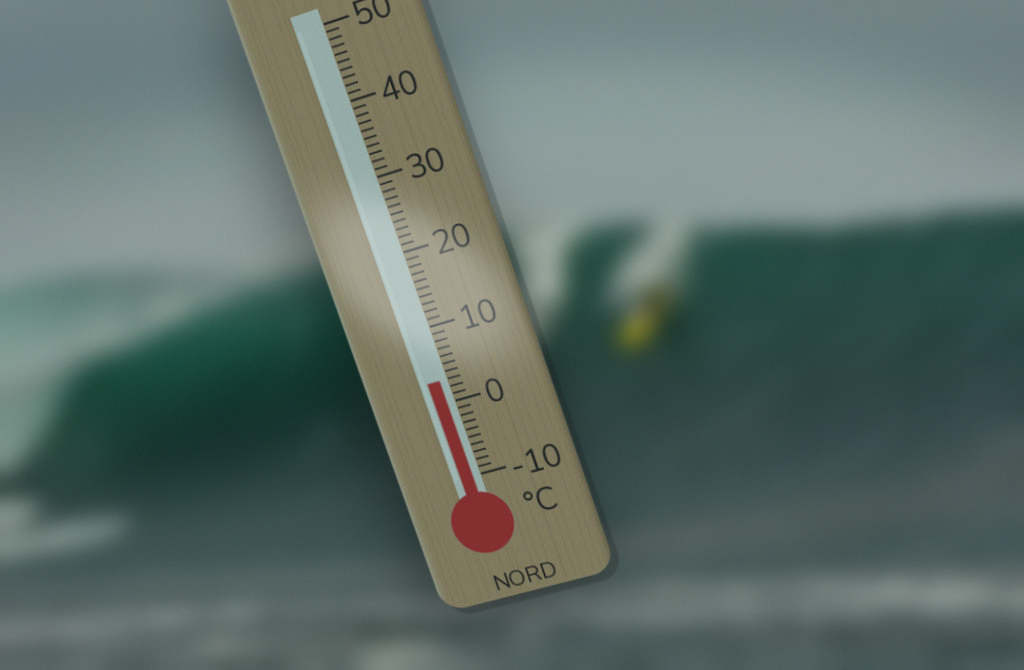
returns value=3 unit=°C
